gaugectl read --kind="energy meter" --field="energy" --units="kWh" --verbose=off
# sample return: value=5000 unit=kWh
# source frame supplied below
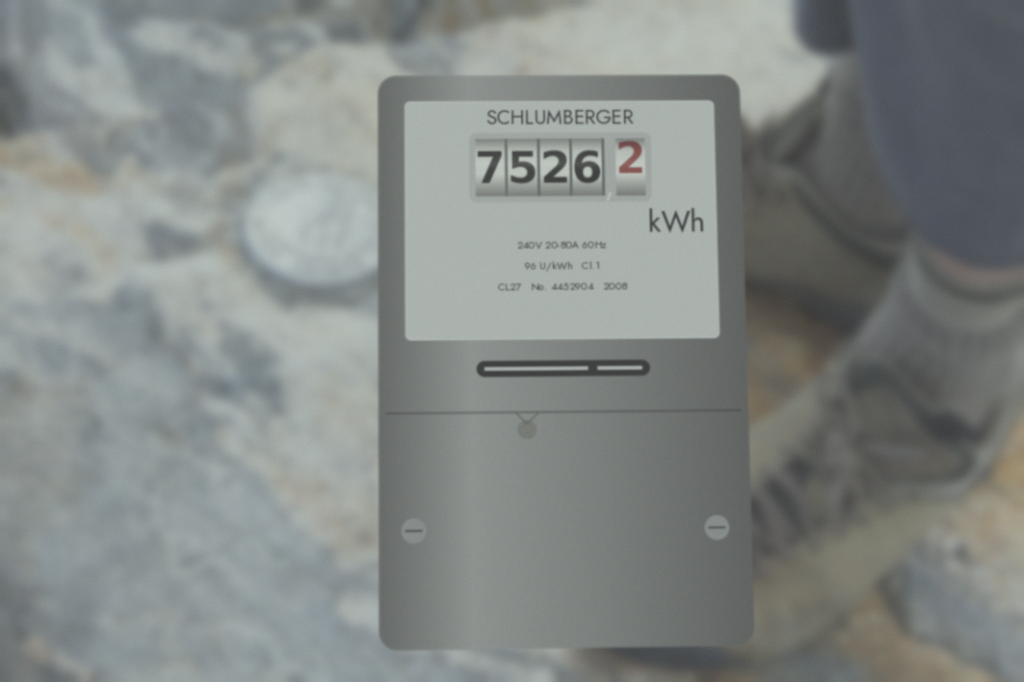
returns value=7526.2 unit=kWh
